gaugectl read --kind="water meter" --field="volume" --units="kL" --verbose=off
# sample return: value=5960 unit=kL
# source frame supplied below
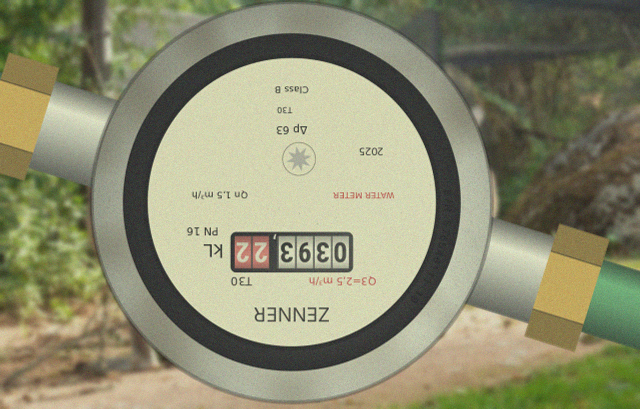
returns value=393.22 unit=kL
